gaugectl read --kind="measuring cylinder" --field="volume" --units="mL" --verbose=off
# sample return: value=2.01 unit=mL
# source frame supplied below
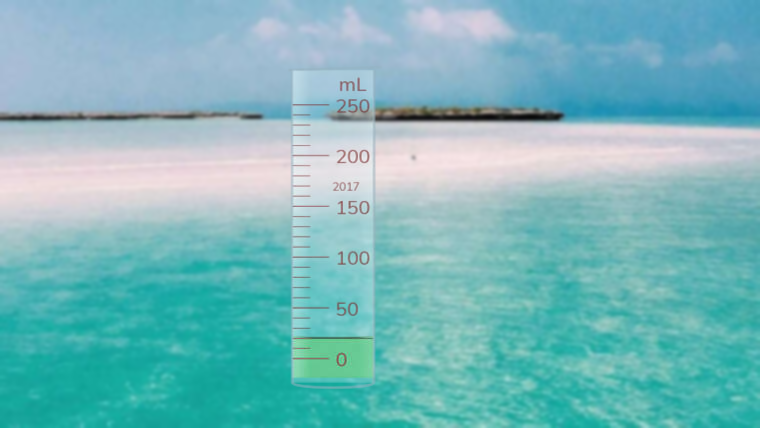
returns value=20 unit=mL
